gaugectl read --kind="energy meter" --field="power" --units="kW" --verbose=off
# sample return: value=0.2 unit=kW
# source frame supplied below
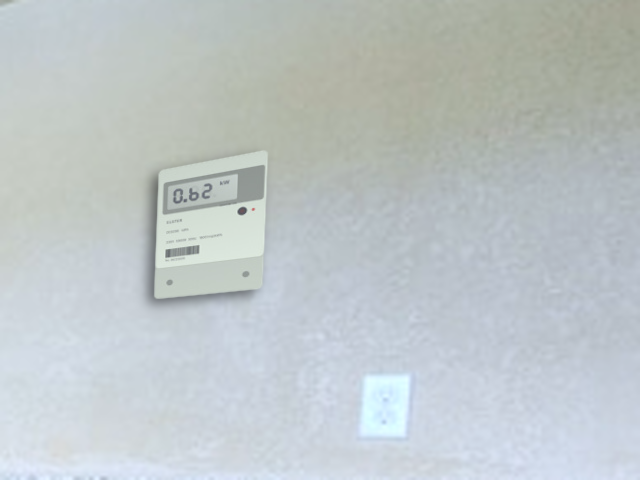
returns value=0.62 unit=kW
